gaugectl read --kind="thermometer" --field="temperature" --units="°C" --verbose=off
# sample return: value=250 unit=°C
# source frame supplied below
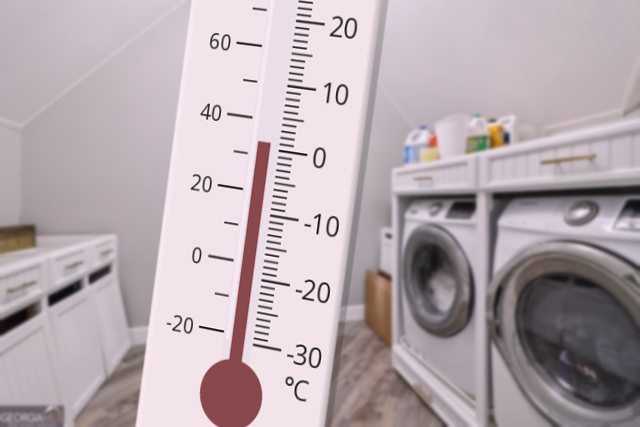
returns value=1 unit=°C
